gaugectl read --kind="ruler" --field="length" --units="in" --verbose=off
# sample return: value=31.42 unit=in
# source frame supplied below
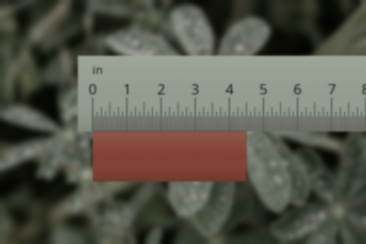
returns value=4.5 unit=in
